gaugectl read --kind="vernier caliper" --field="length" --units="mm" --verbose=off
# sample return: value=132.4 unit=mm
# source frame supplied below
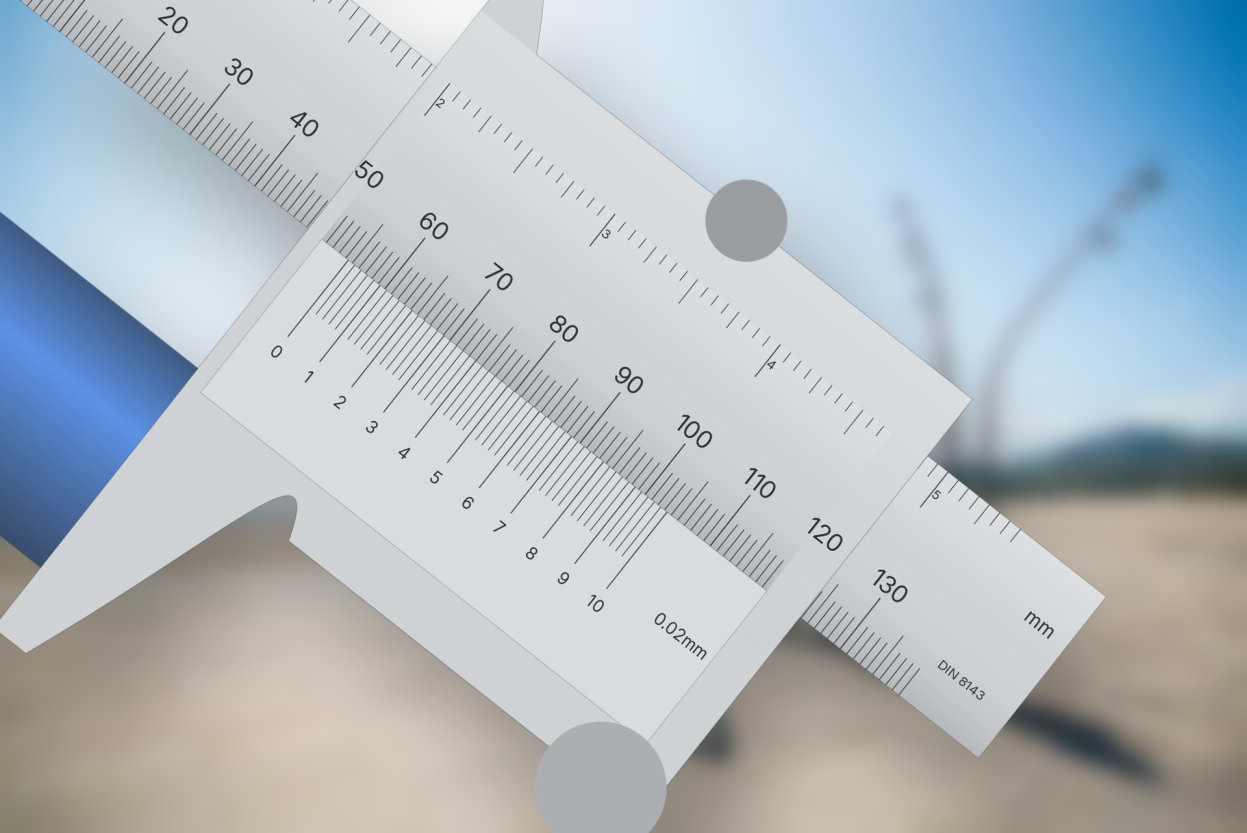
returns value=54.4 unit=mm
